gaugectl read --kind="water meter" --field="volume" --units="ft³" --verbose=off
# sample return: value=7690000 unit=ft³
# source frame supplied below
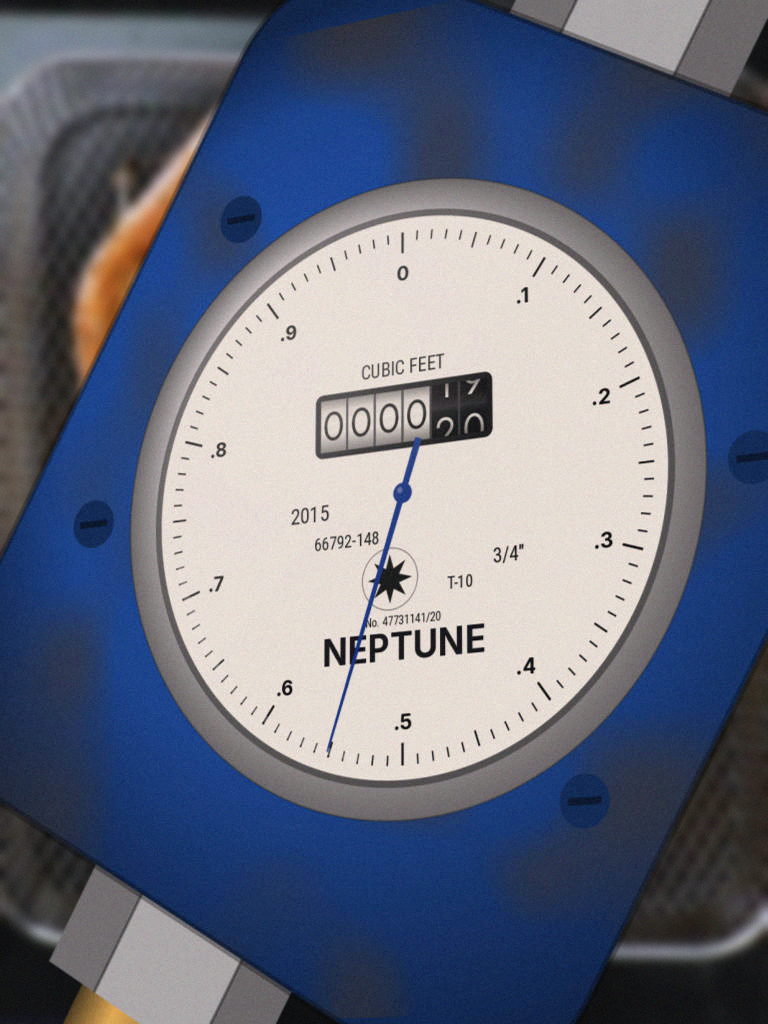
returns value=19.55 unit=ft³
